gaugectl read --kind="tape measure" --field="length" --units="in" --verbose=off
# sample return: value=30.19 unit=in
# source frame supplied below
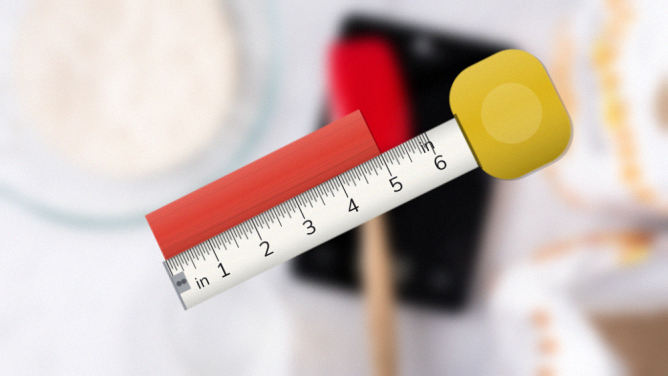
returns value=5 unit=in
